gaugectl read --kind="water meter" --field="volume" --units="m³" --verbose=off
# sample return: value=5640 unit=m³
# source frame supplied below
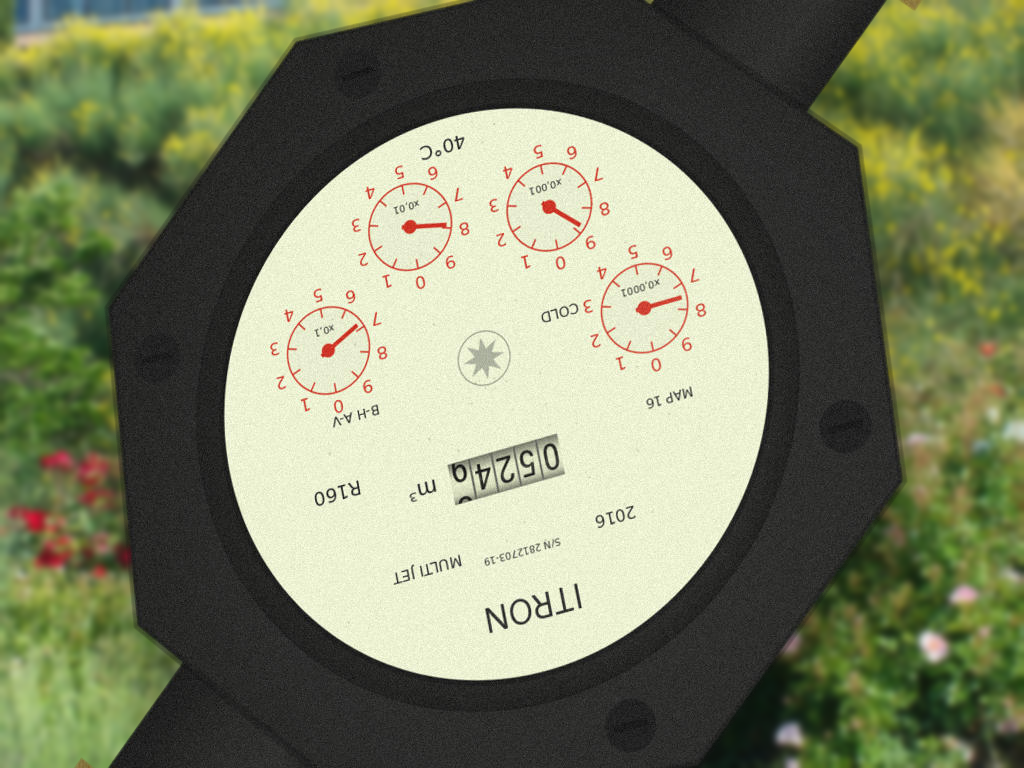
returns value=5248.6787 unit=m³
